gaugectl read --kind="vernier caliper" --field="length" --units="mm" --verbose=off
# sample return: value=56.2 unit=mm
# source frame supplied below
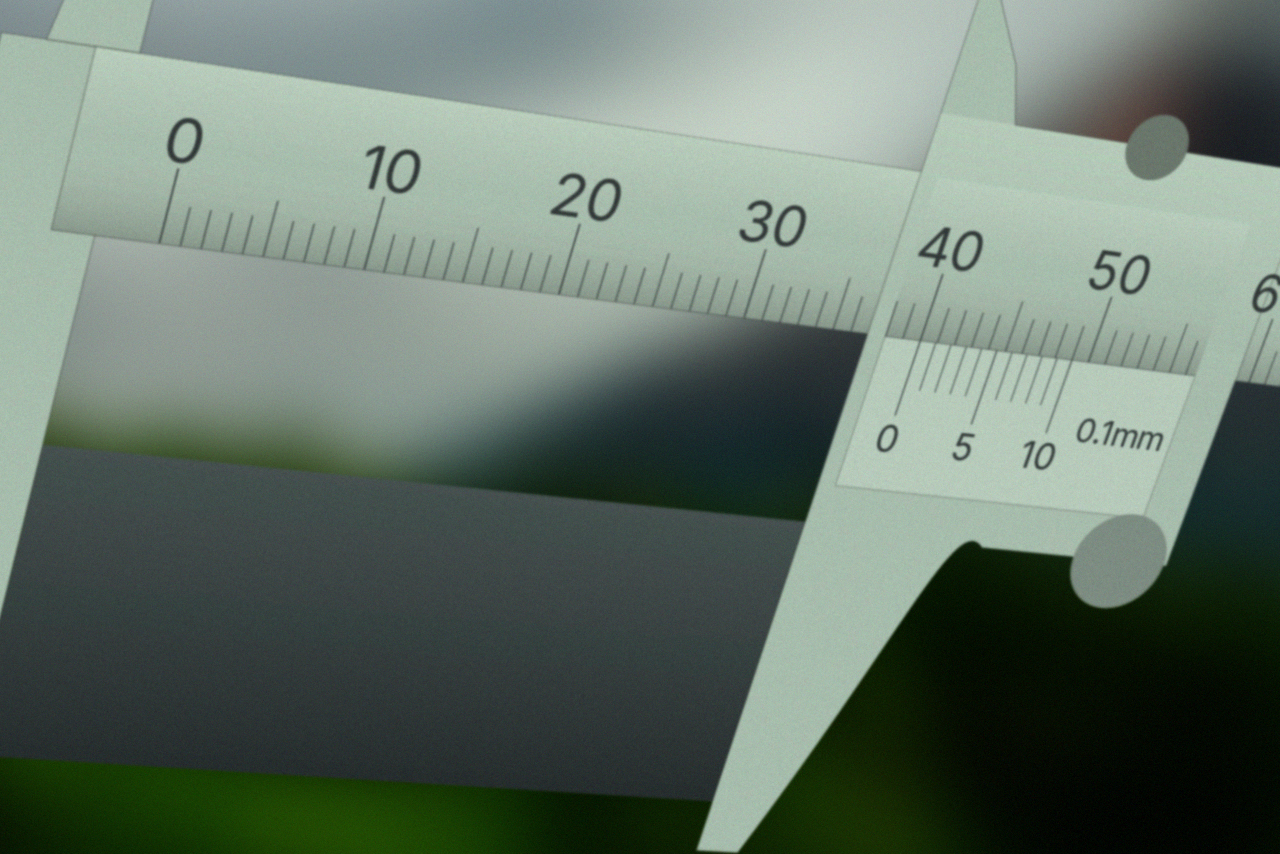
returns value=40.0 unit=mm
